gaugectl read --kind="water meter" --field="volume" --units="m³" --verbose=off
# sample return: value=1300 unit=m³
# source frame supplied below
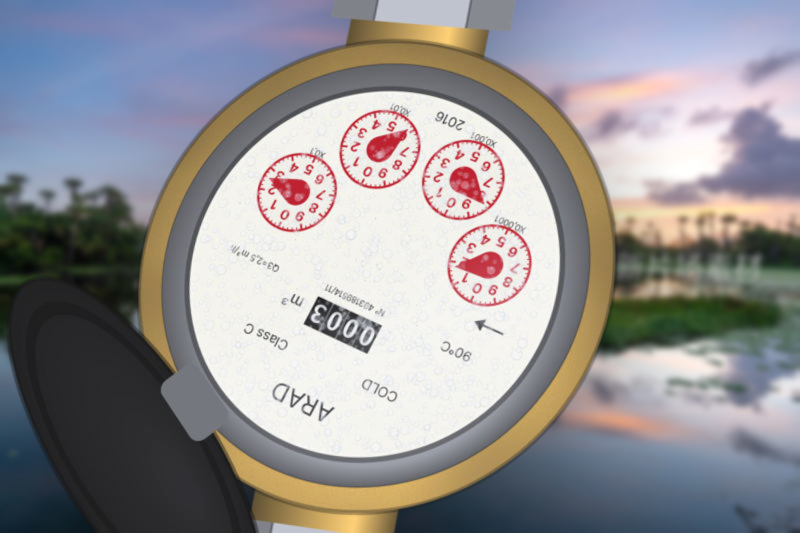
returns value=3.2581 unit=m³
